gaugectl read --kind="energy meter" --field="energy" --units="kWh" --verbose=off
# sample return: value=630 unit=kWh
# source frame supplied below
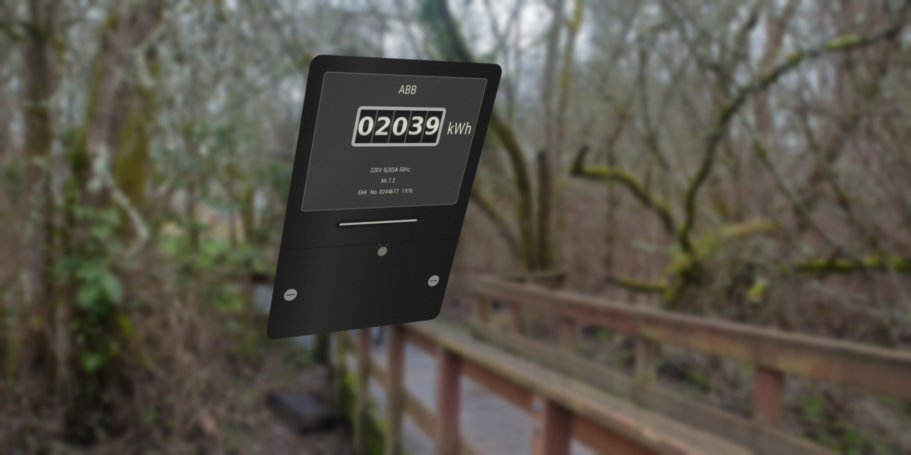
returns value=2039 unit=kWh
